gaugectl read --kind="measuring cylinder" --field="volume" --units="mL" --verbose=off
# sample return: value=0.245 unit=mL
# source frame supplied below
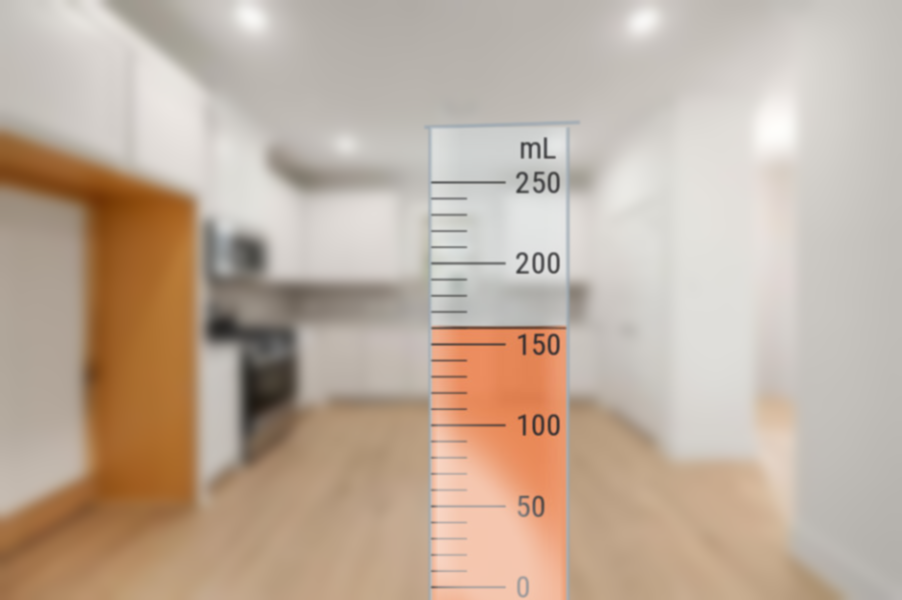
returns value=160 unit=mL
